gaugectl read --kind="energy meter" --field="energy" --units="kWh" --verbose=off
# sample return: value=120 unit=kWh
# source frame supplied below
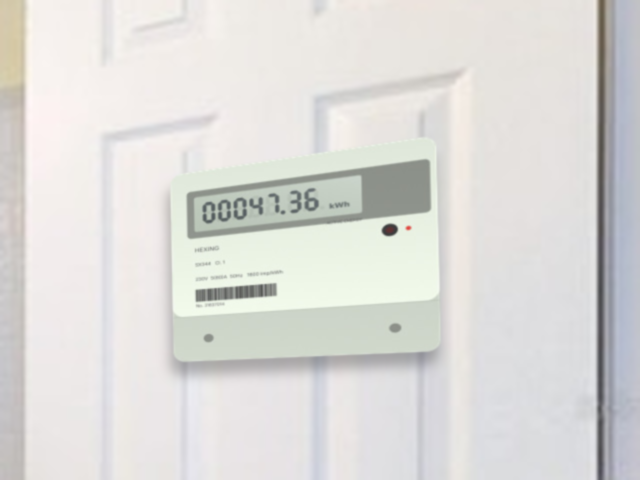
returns value=47.36 unit=kWh
